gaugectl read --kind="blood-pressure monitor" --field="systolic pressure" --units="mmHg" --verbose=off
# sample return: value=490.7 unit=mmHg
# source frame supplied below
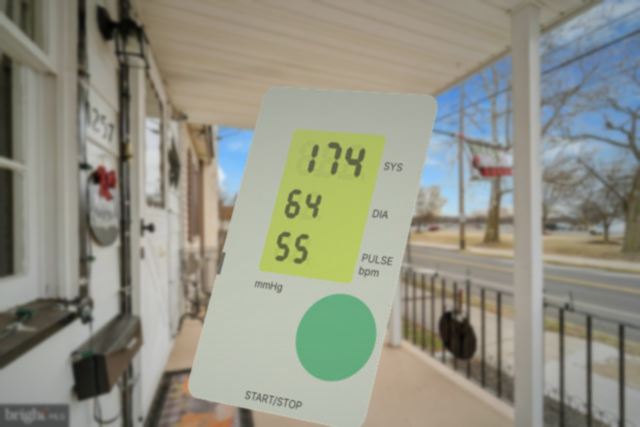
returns value=174 unit=mmHg
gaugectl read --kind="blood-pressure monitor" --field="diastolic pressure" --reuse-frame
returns value=64 unit=mmHg
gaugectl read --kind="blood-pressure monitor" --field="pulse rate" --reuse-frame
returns value=55 unit=bpm
